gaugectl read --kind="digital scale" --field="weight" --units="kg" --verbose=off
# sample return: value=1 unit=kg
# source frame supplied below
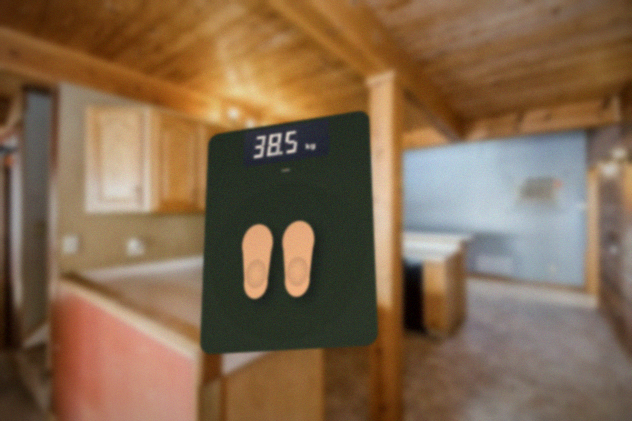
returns value=38.5 unit=kg
